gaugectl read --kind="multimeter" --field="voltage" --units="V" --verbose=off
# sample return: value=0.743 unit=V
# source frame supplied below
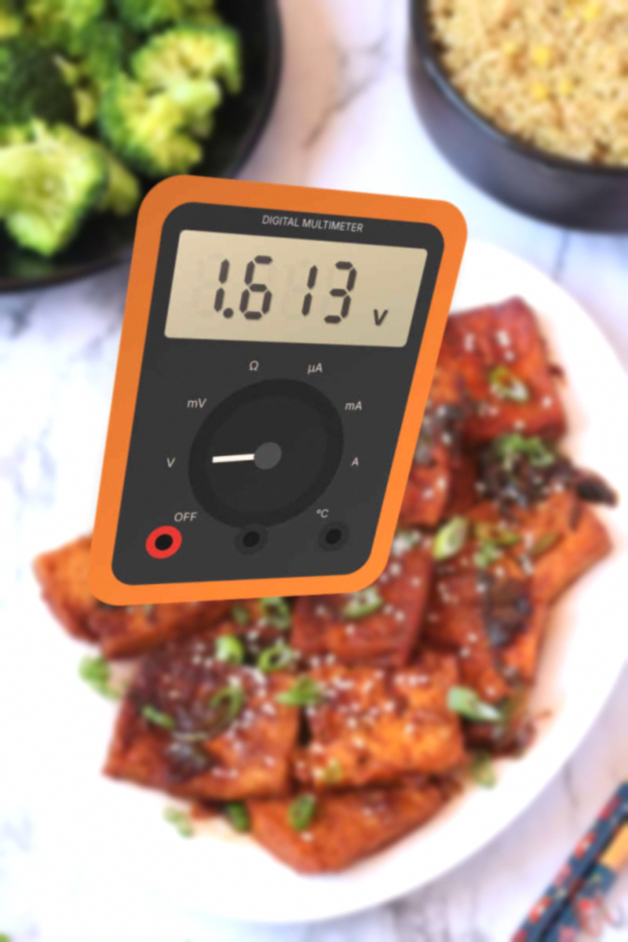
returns value=1.613 unit=V
